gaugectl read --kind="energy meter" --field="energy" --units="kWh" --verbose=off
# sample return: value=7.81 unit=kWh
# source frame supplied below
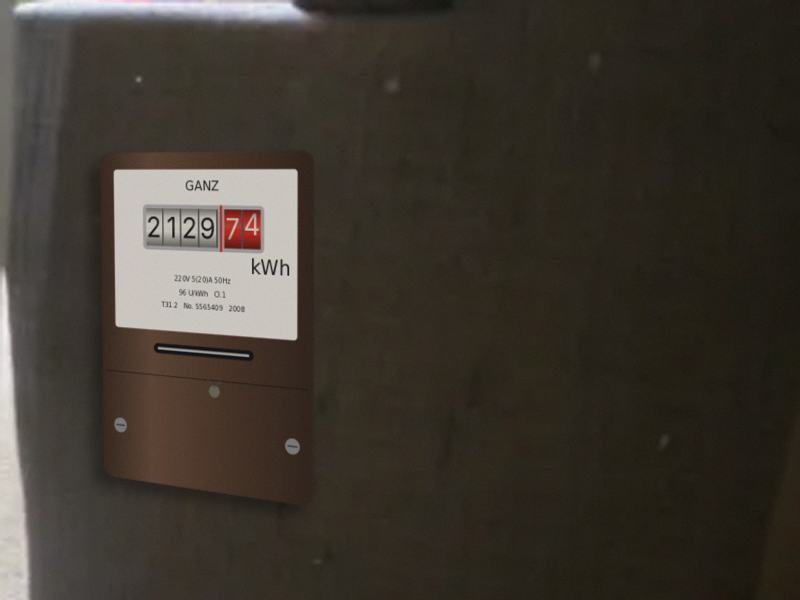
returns value=2129.74 unit=kWh
